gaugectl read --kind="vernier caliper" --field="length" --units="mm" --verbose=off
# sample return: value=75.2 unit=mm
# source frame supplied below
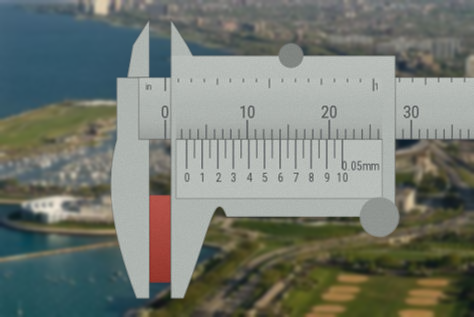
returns value=2.6 unit=mm
